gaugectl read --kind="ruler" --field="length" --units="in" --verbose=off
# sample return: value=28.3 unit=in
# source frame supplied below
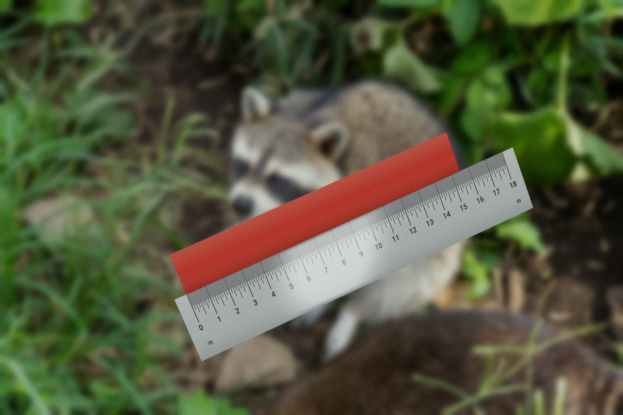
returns value=15.5 unit=in
